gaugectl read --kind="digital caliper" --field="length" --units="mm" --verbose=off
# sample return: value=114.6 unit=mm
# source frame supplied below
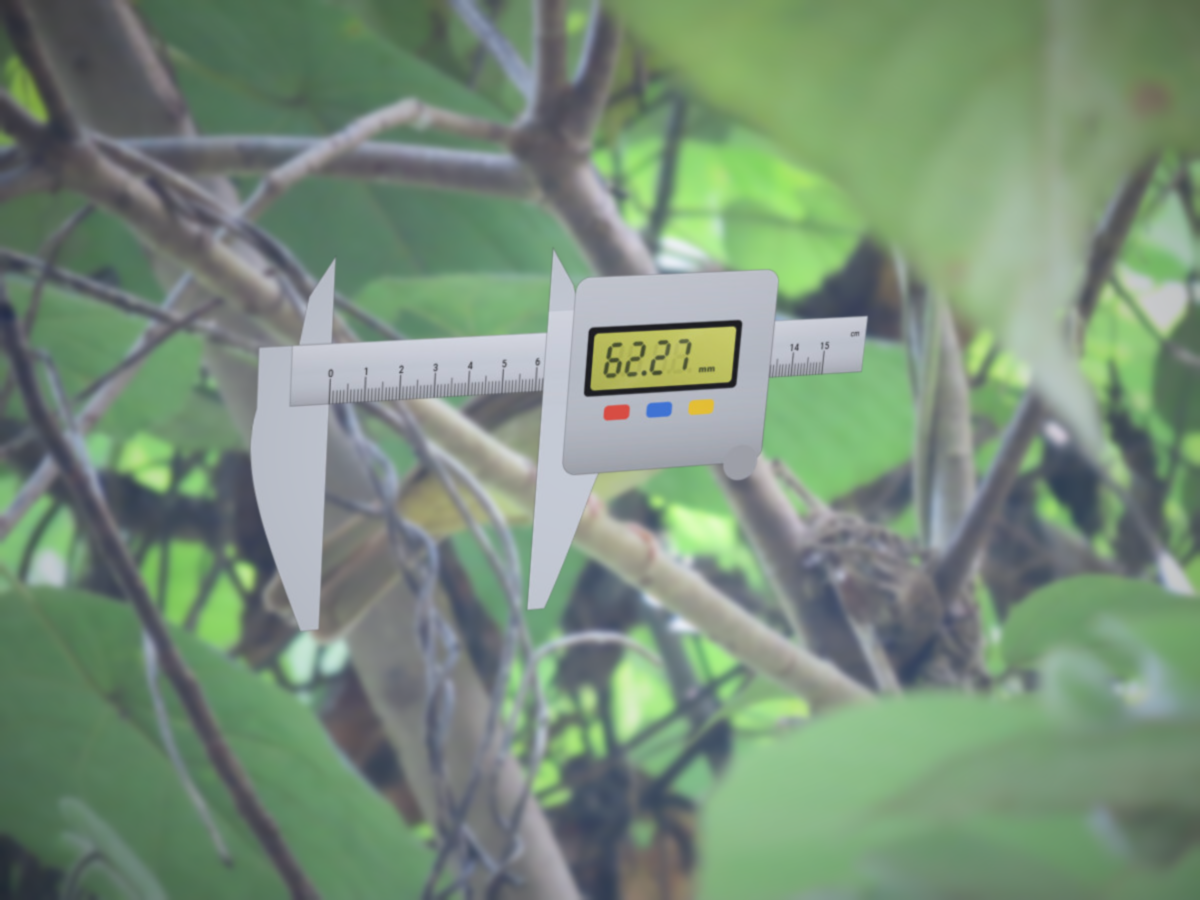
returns value=62.27 unit=mm
